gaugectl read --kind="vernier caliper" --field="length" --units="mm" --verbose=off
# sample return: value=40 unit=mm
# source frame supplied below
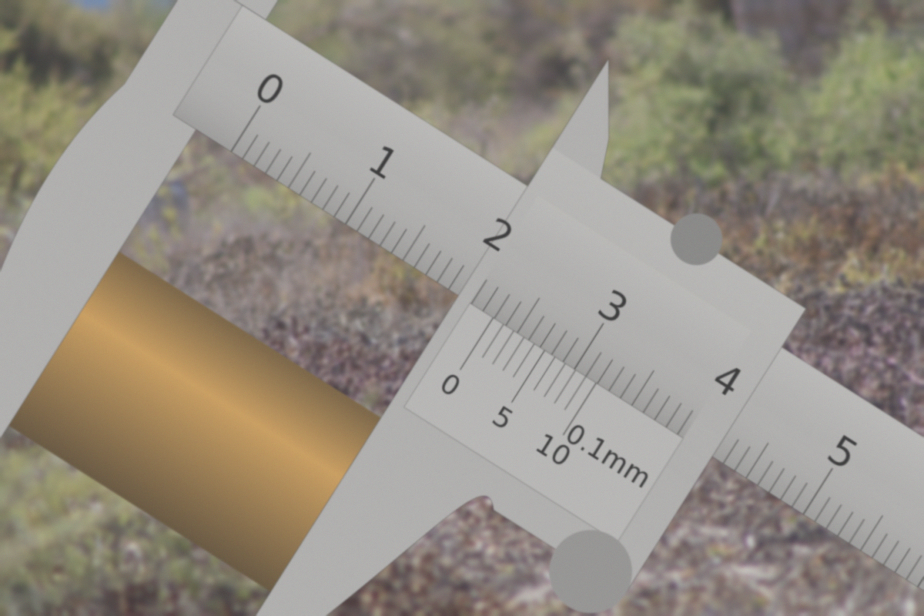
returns value=22.9 unit=mm
